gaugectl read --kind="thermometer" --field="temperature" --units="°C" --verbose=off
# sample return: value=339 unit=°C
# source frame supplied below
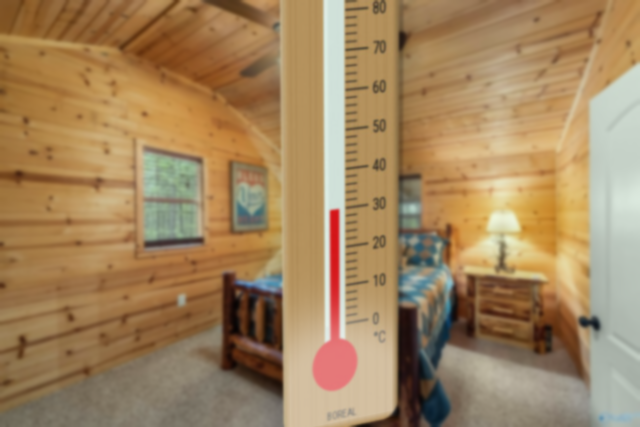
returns value=30 unit=°C
